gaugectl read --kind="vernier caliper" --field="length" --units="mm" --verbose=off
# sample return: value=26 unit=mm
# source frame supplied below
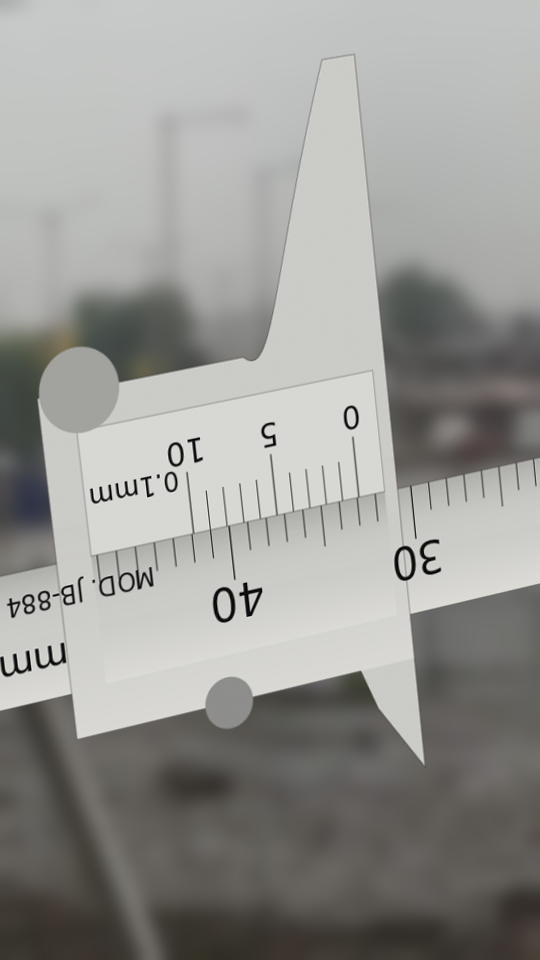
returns value=32.9 unit=mm
